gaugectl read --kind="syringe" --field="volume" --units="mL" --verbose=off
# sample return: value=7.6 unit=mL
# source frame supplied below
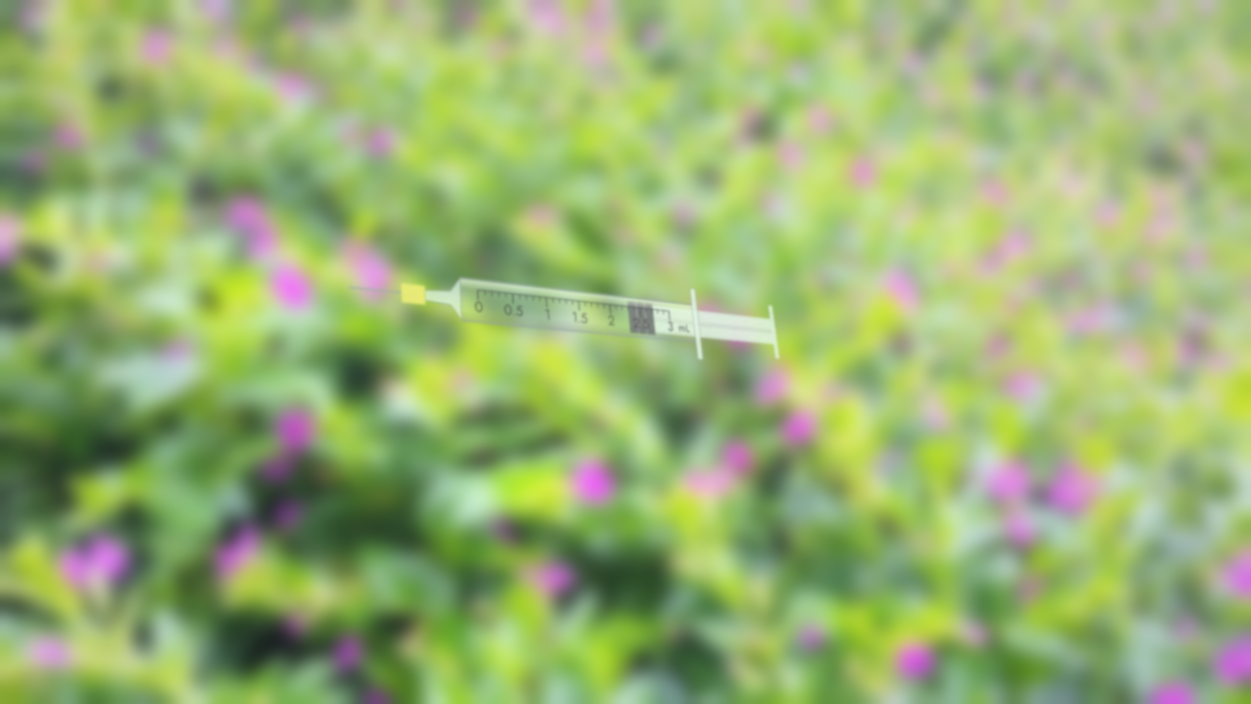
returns value=2.3 unit=mL
